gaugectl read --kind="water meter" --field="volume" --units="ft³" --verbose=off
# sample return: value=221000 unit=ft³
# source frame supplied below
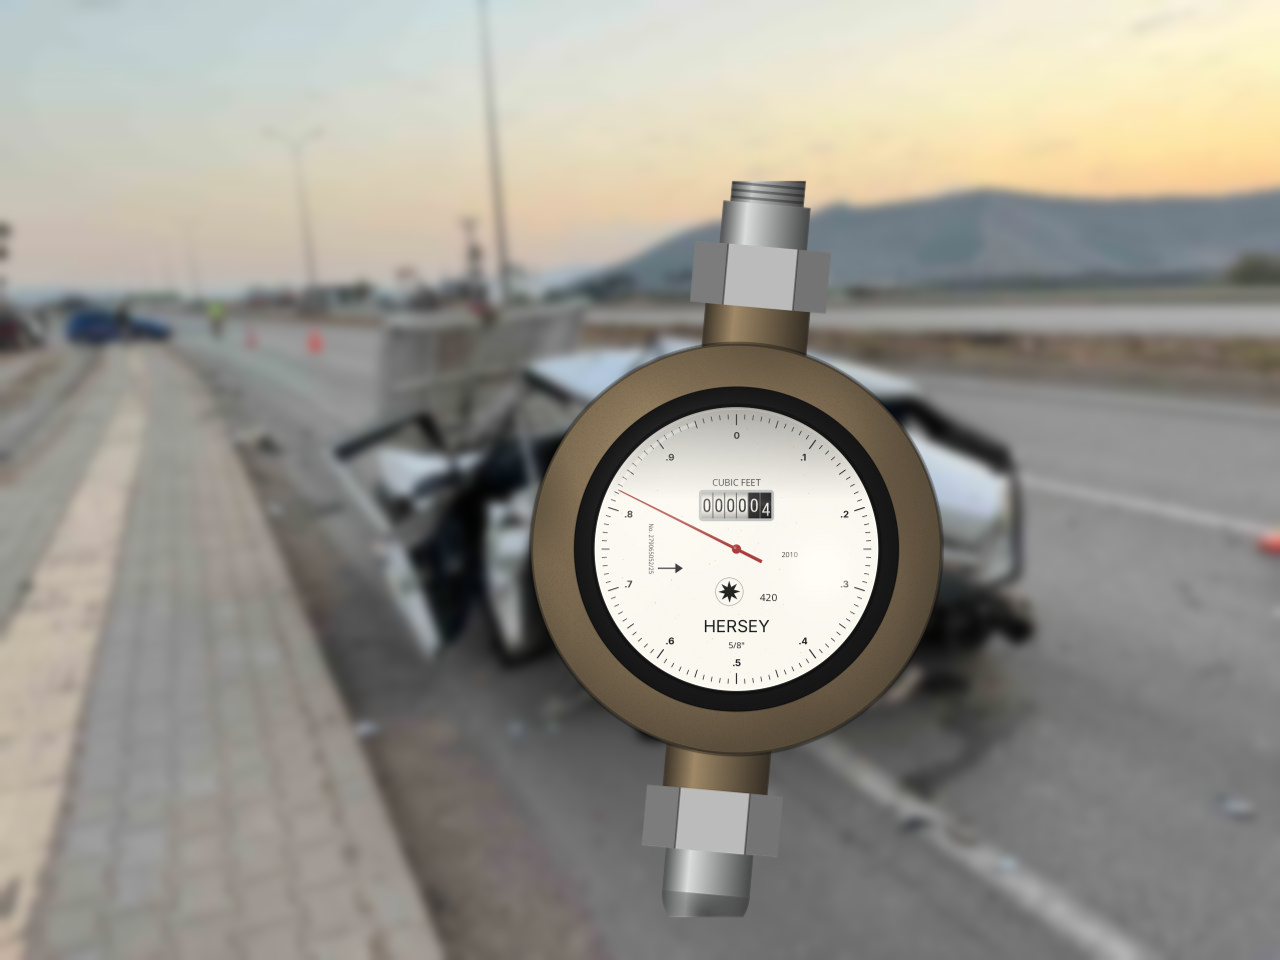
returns value=3.82 unit=ft³
